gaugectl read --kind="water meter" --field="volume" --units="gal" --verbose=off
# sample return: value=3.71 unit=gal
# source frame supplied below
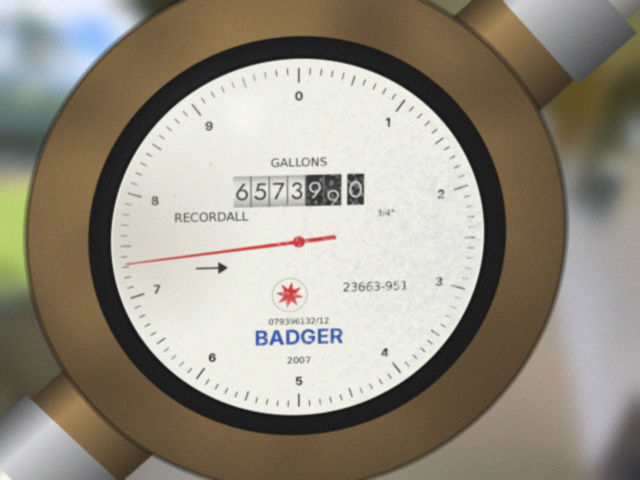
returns value=6573987.3 unit=gal
